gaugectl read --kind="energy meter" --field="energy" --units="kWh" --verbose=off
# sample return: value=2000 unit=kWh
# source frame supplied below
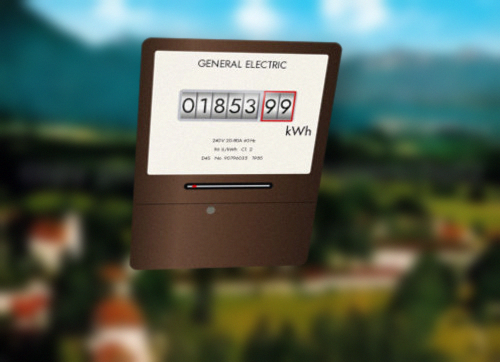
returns value=1853.99 unit=kWh
